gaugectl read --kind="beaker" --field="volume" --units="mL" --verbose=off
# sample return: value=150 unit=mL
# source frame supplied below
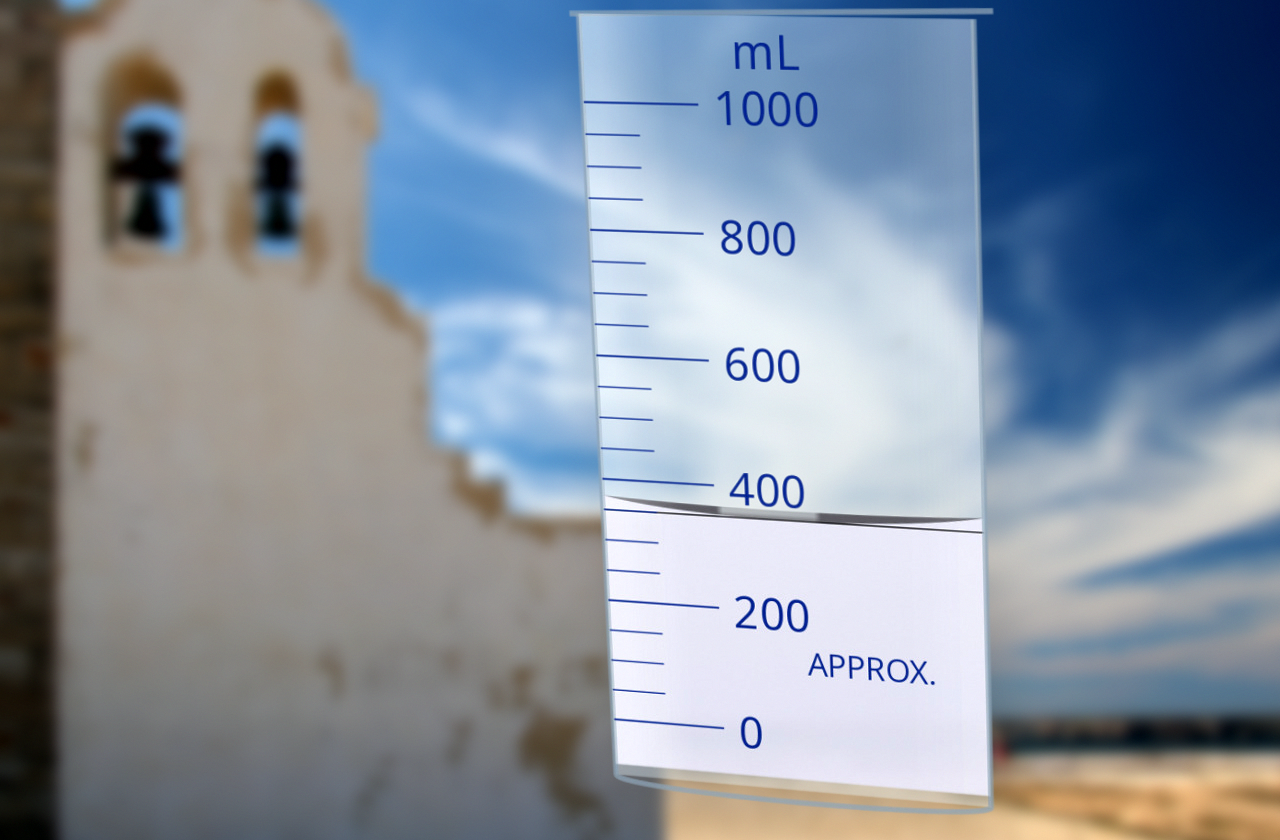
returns value=350 unit=mL
